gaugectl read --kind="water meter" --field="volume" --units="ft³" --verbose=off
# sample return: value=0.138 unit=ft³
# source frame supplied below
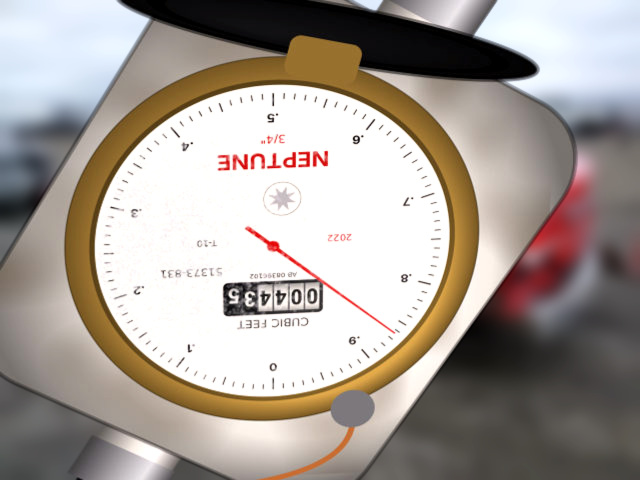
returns value=4434.86 unit=ft³
